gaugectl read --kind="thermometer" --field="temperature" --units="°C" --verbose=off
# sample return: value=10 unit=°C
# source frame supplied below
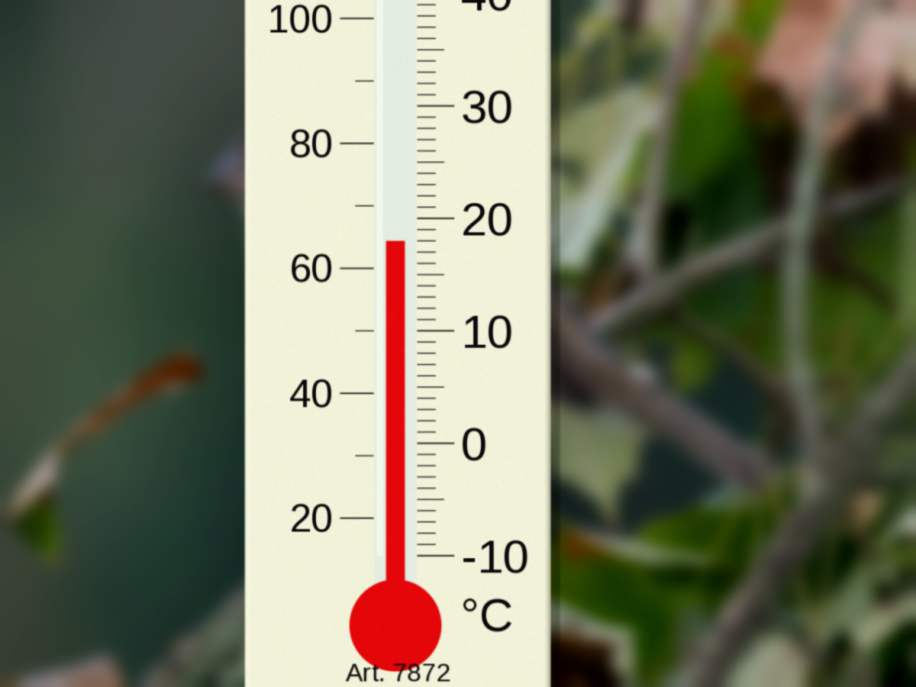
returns value=18 unit=°C
